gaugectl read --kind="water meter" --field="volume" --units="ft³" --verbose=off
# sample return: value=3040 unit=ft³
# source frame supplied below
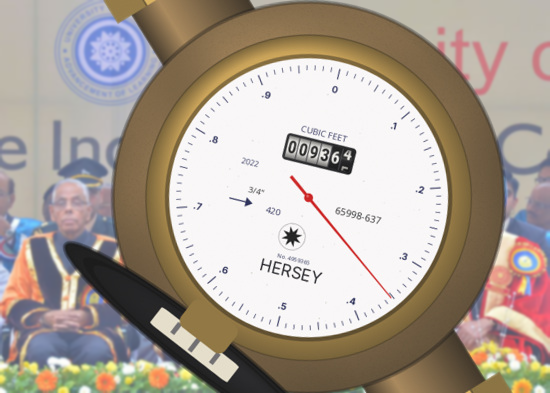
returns value=9364.35 unit=ft³
